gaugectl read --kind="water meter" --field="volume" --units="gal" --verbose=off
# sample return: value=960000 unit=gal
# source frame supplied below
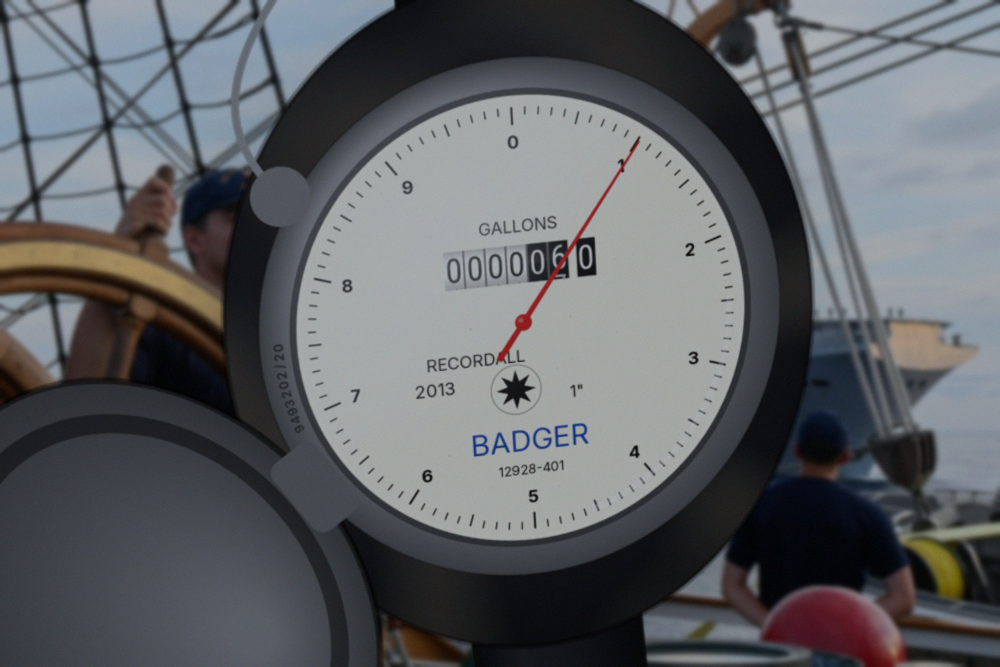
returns value=61.0 unit=gal
